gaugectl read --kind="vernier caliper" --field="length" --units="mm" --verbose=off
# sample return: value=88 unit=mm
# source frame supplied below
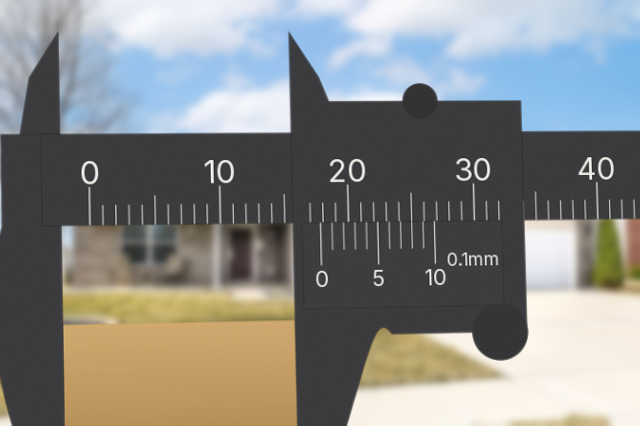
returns value=17.8 unit=mm
